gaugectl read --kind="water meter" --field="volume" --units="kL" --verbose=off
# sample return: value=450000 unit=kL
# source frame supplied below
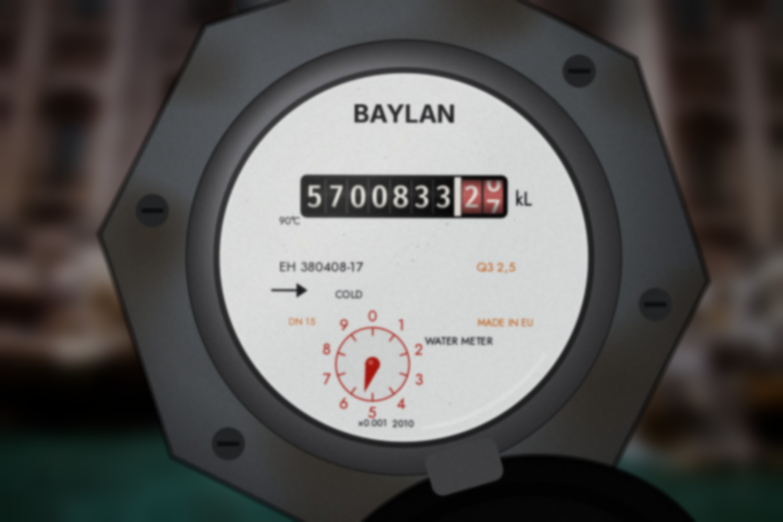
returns value=5700833.265 unit=kL
